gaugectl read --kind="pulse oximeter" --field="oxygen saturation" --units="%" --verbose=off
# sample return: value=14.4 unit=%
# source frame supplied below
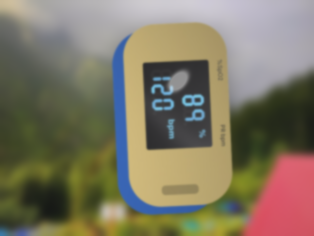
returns value=89 unit=%
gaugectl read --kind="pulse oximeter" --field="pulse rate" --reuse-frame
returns value=120 unit=bpm
